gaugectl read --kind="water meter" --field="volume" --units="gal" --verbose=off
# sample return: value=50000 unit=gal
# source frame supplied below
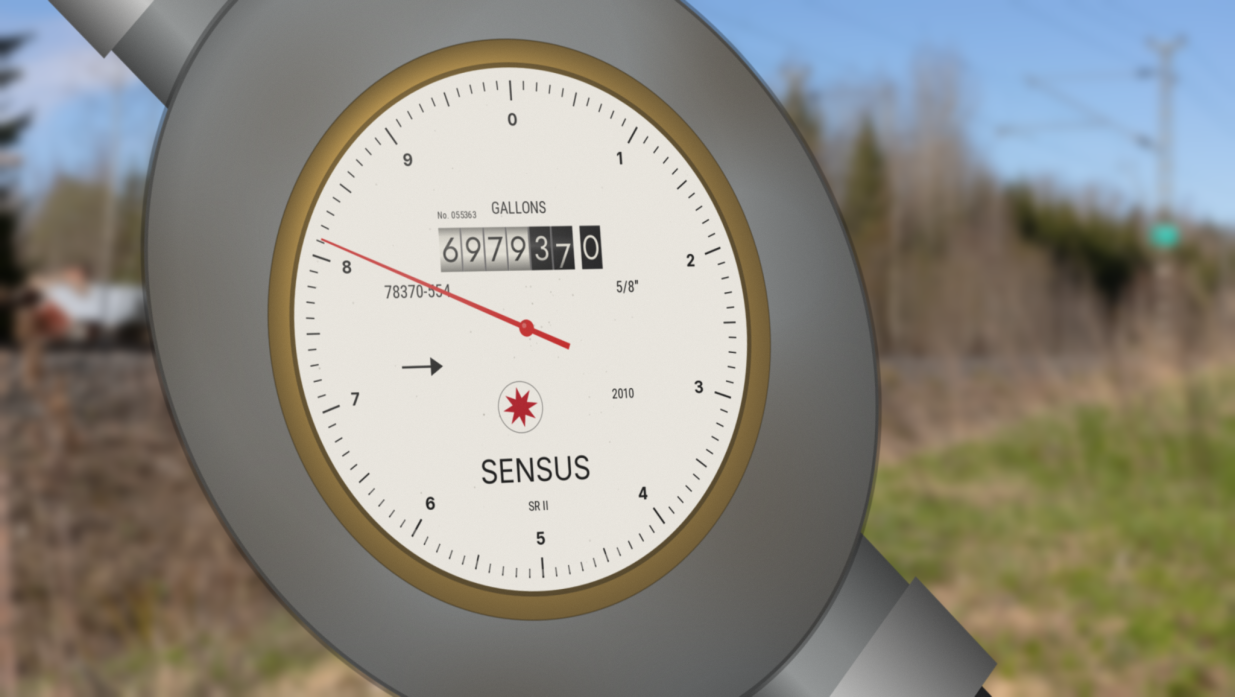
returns value=6979368.1 unit=gal
